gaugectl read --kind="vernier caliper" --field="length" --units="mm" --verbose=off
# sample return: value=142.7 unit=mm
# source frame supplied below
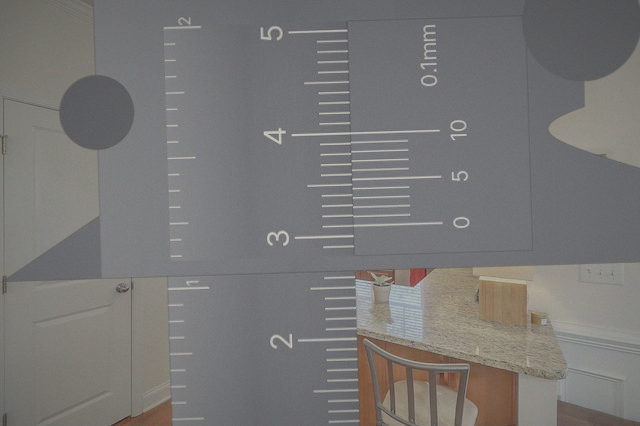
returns value=31.0 unit=mm
